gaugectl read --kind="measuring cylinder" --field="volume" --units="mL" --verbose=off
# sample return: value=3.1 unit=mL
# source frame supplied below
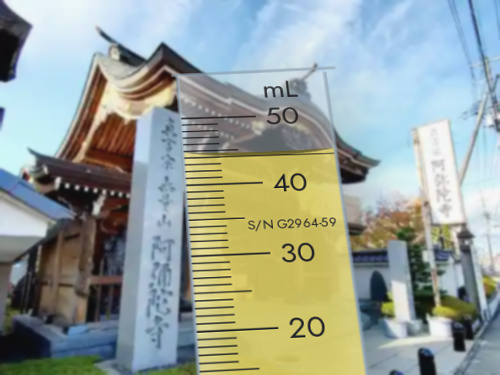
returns value=44 unit=mL
